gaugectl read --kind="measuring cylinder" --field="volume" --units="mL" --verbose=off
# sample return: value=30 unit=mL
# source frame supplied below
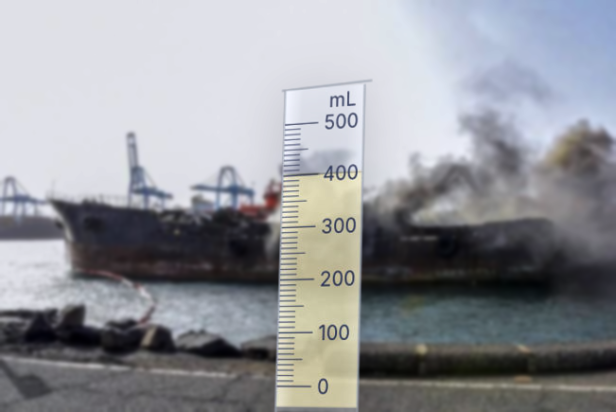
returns value=400 unit=mL
